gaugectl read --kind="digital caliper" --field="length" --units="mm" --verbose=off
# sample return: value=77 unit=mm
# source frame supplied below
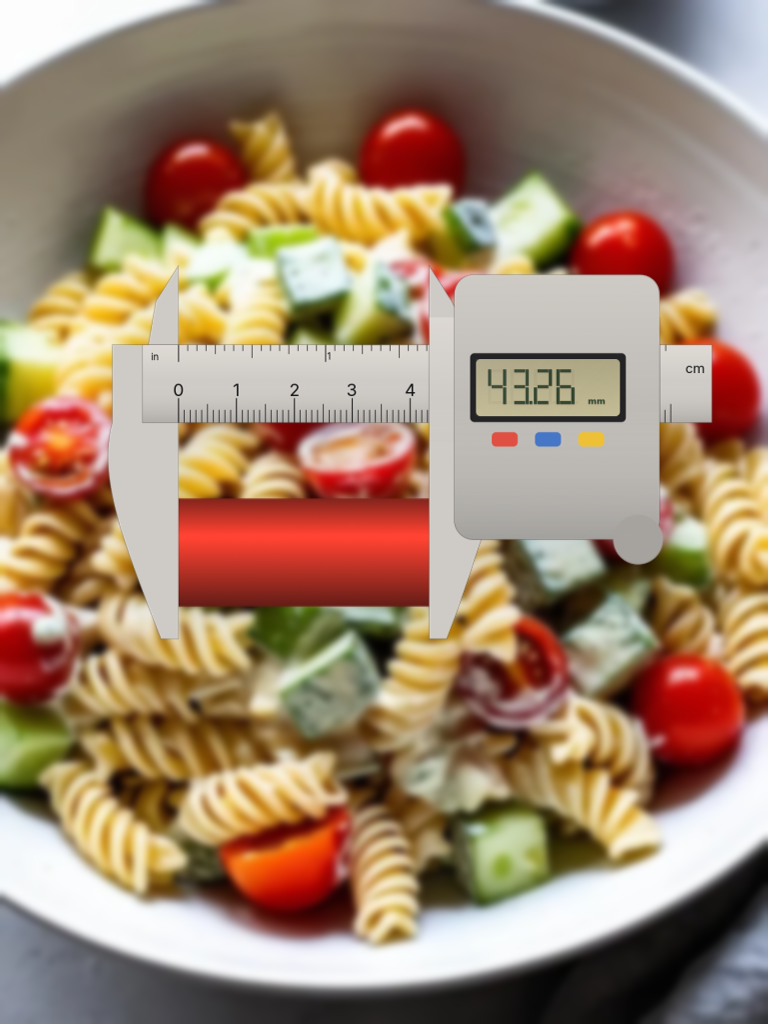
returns value=43.26 unit=mm
